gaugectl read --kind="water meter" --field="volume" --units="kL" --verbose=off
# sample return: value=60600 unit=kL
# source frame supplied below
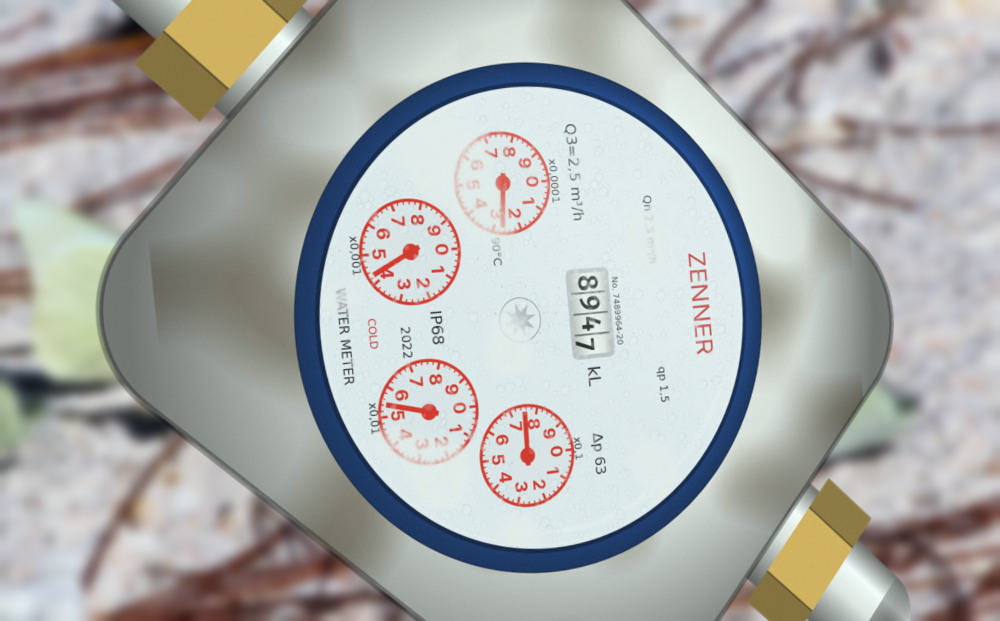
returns value=8946.7542 unit=kL
